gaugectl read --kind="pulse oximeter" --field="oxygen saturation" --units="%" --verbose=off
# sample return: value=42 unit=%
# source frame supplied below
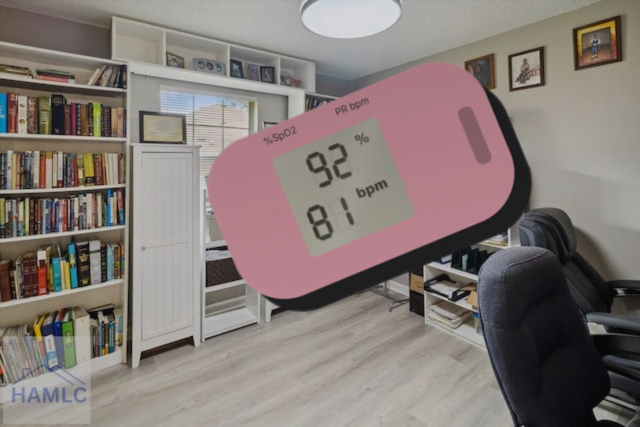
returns value=92 unit=%
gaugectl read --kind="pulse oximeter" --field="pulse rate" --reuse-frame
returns value=81 unit=bpm
